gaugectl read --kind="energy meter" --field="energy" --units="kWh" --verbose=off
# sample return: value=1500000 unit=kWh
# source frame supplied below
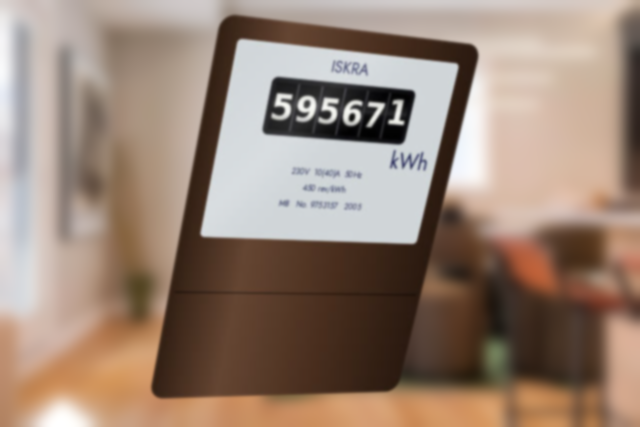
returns value=595671 unit=kWh
